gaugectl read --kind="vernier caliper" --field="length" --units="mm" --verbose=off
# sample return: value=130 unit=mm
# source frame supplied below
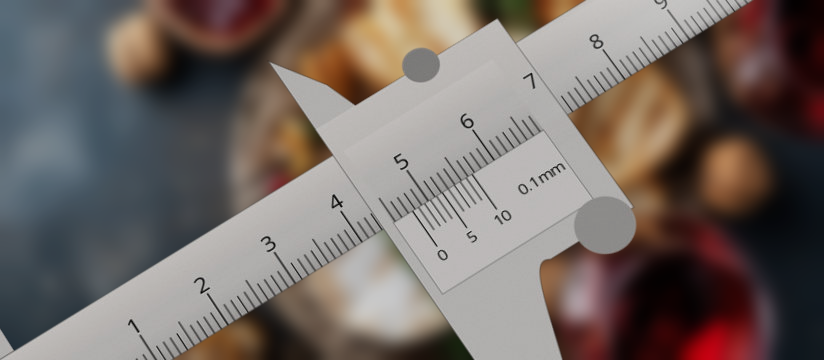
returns value=47.6 unit=mm
